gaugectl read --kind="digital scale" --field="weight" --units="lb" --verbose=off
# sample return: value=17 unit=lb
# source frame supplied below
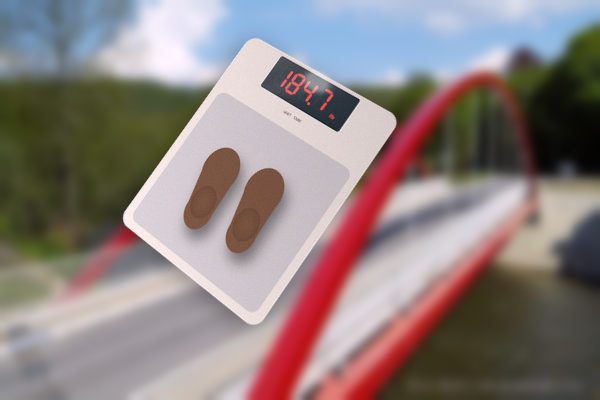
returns value=184.7 unit=lb
